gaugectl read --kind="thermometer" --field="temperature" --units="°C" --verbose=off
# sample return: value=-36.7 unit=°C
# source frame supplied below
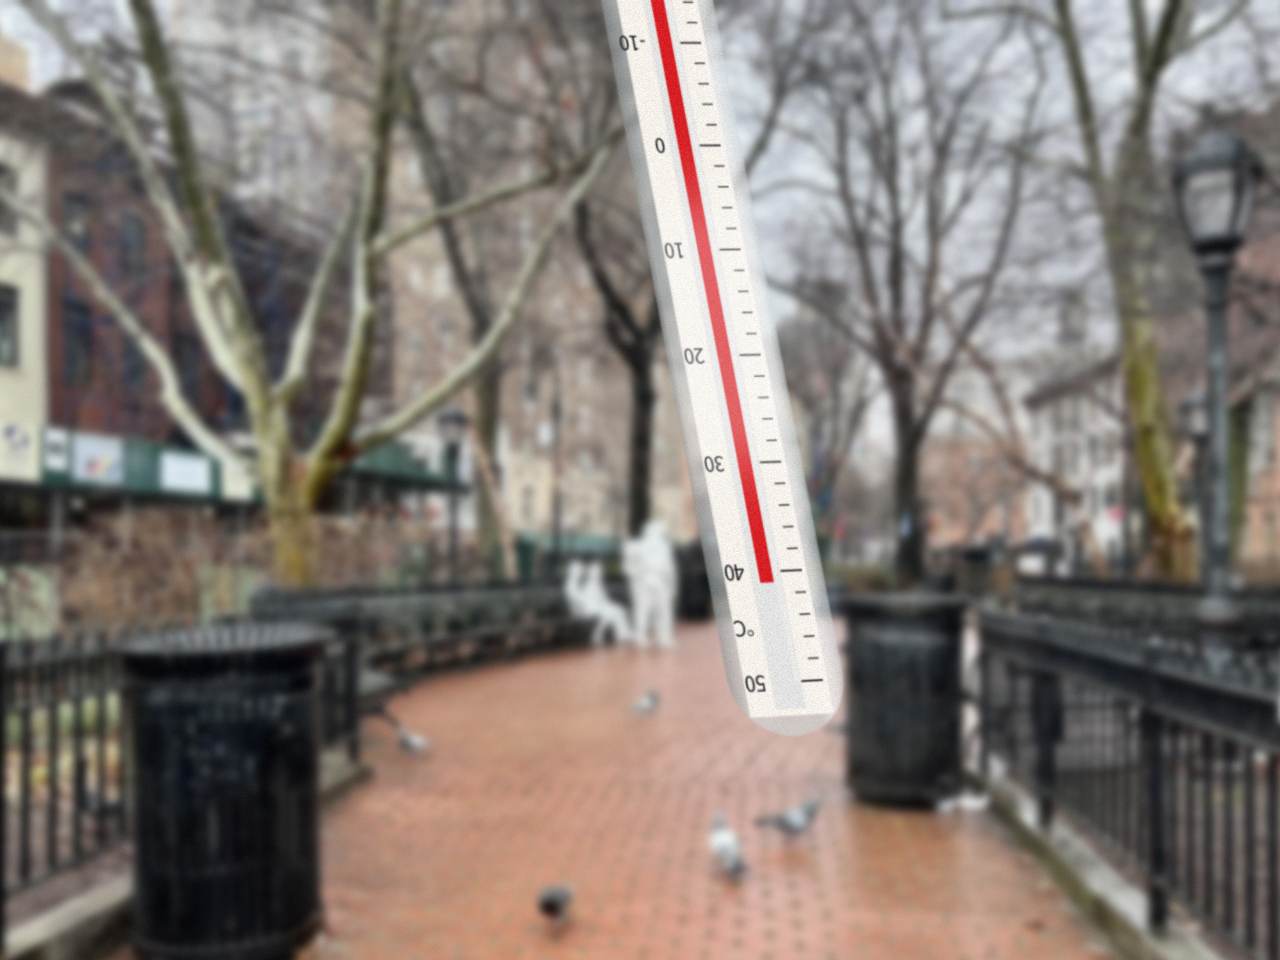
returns value=41 unit=°C
